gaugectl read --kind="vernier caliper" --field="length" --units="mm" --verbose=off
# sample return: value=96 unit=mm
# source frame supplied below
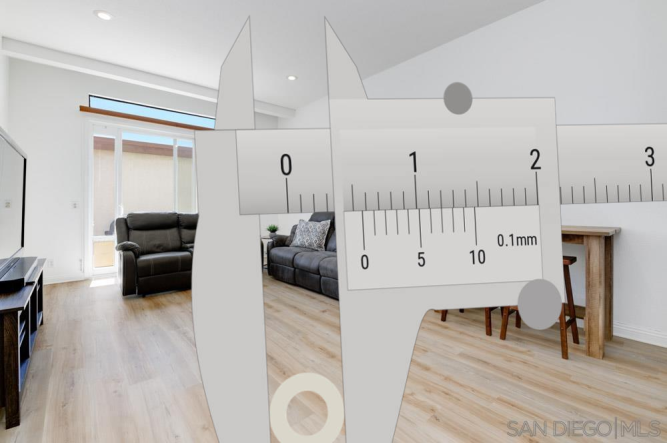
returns value=5.7 unit=mm
